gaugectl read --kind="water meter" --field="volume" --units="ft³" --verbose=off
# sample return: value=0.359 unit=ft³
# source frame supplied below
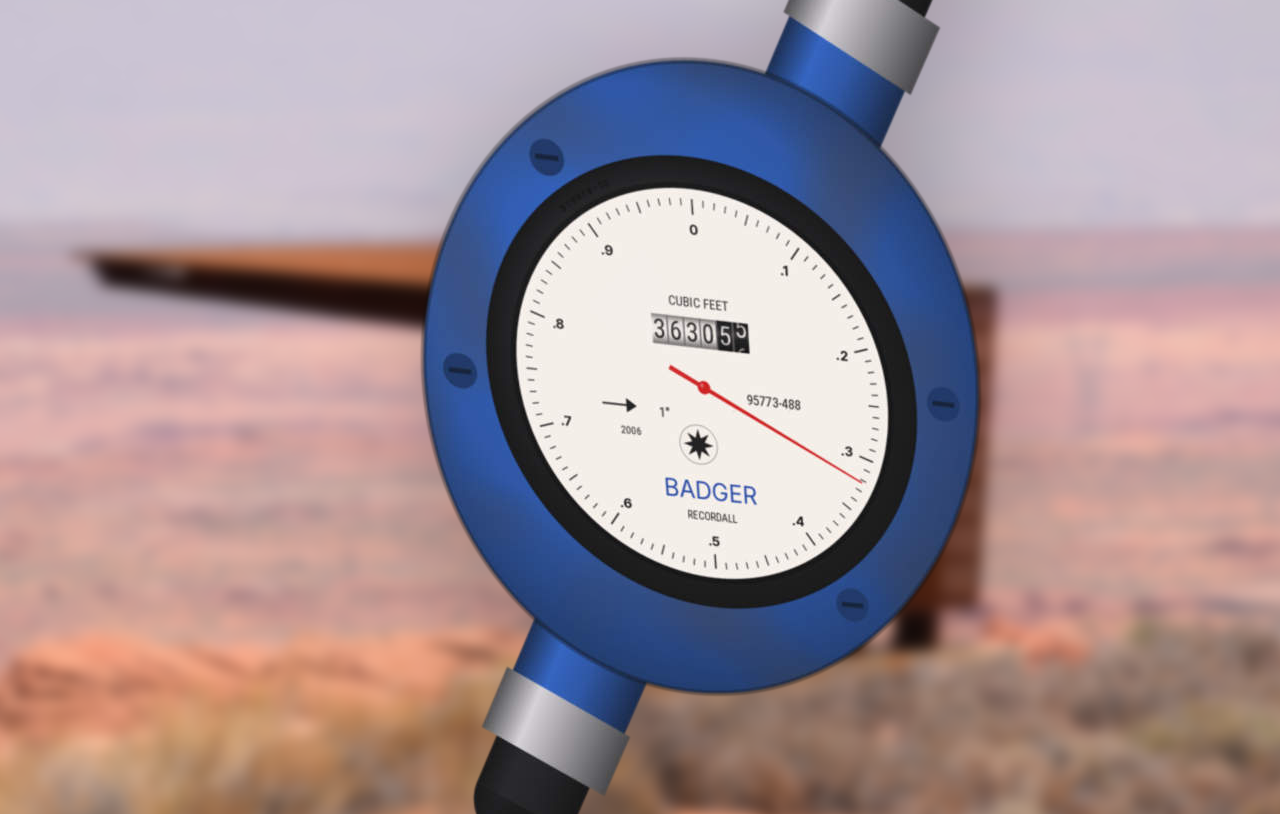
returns value=363055.32 unit=ft³
